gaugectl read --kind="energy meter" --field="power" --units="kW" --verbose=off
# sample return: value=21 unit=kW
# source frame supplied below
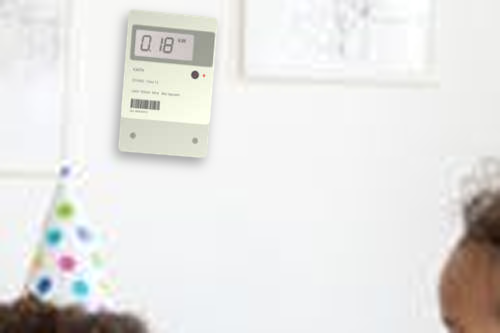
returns value=0.18 unit=kW
